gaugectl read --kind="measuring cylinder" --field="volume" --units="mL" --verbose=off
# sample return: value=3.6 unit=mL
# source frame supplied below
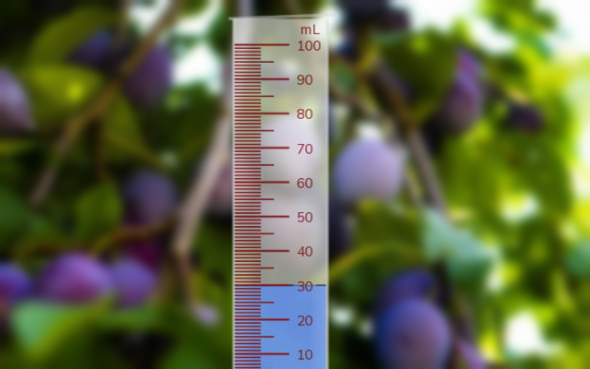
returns value=30 unit=mL
